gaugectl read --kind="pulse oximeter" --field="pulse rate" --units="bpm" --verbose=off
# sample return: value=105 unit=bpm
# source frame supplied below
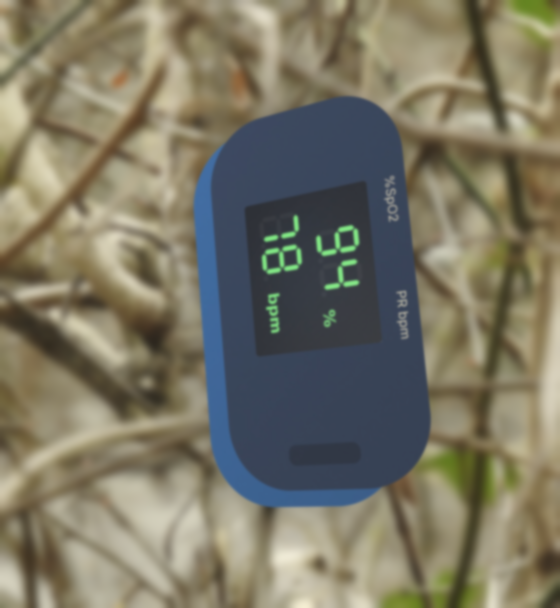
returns value=78 unit=bpm
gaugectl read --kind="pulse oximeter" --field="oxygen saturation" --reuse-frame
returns value=94 unit=%
